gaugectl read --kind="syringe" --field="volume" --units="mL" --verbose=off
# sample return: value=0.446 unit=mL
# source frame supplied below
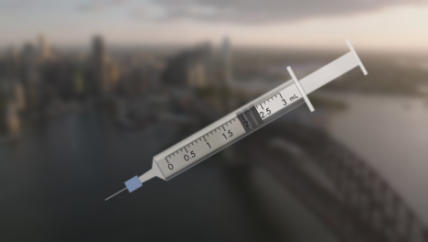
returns value=1.9 unit=mL
